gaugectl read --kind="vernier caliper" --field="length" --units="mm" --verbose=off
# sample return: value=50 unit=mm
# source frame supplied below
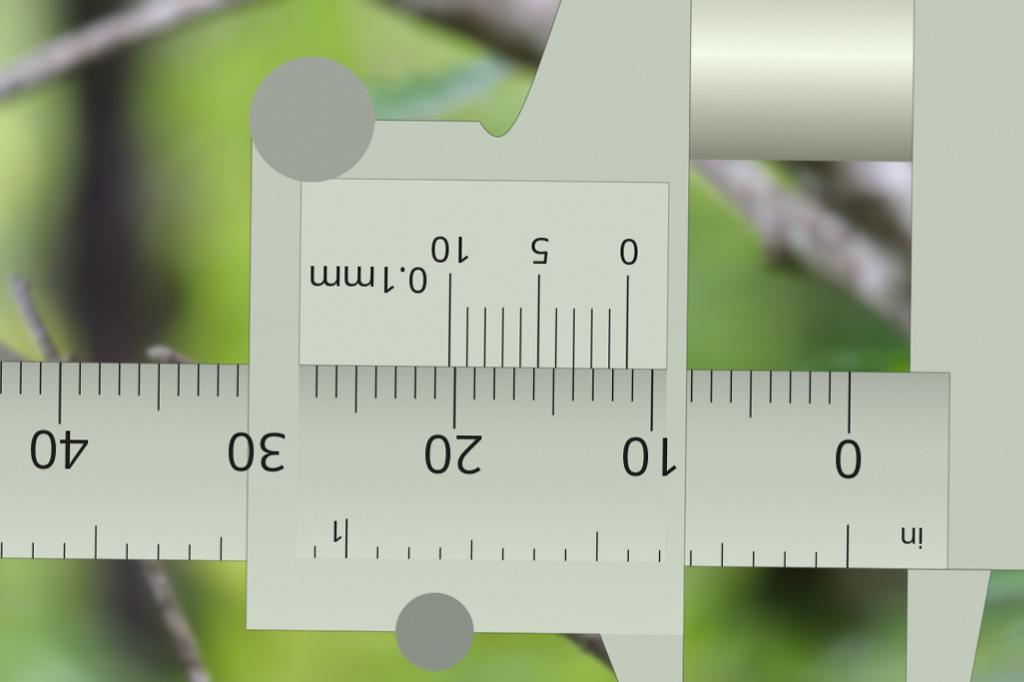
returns value=11.3 unit=mm
